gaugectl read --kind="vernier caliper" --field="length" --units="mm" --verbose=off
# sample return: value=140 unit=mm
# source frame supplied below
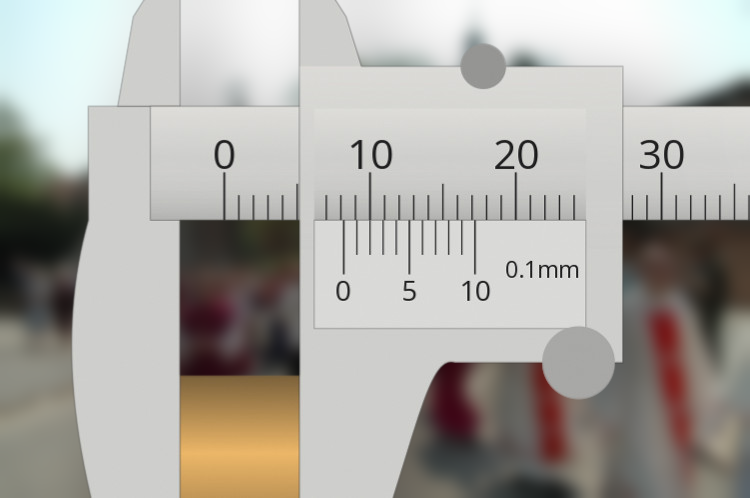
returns value=8.2 unit=mm
